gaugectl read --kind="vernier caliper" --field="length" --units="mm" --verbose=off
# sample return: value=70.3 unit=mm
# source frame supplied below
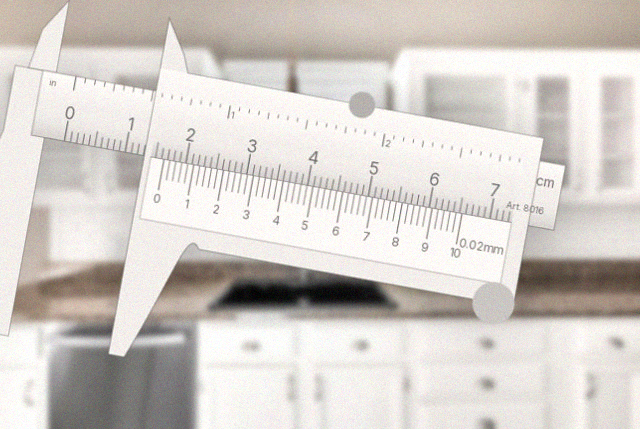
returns value=16.4 unit=mm
